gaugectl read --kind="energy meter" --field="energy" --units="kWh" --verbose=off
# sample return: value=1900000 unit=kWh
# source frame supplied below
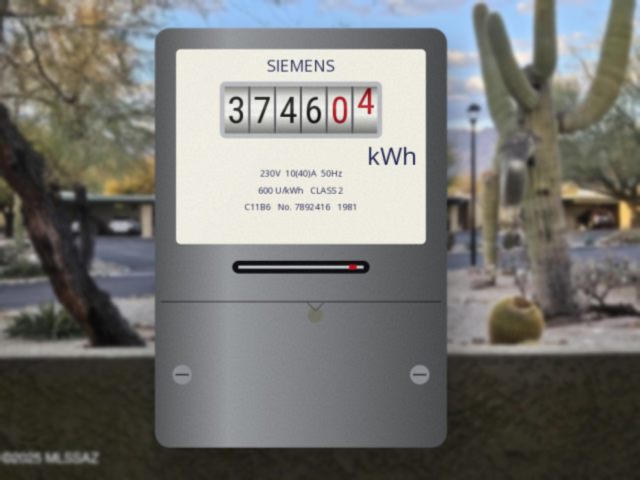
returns value=3746.04 unit=kWh
